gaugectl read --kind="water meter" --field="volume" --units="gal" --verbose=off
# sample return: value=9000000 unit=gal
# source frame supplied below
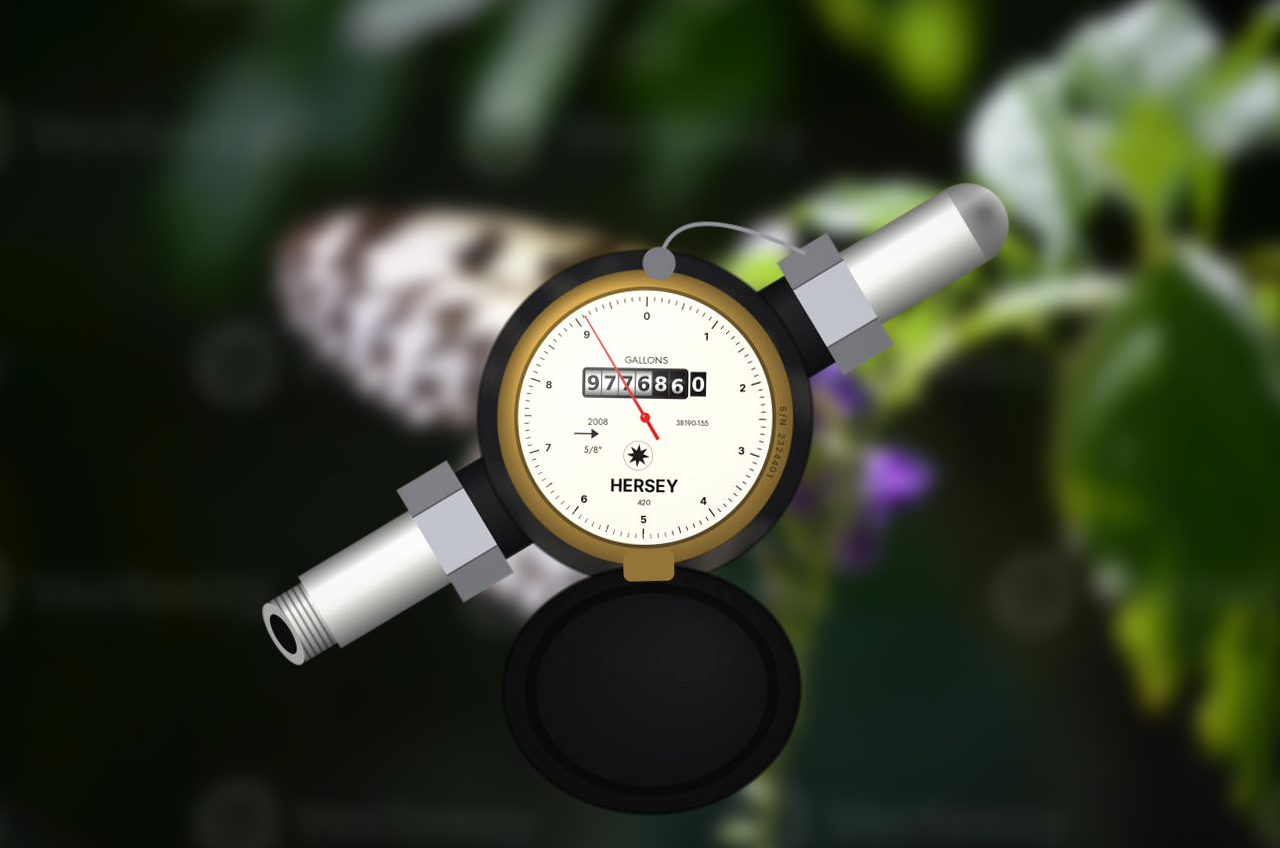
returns value=9776859.1 unit=gal
